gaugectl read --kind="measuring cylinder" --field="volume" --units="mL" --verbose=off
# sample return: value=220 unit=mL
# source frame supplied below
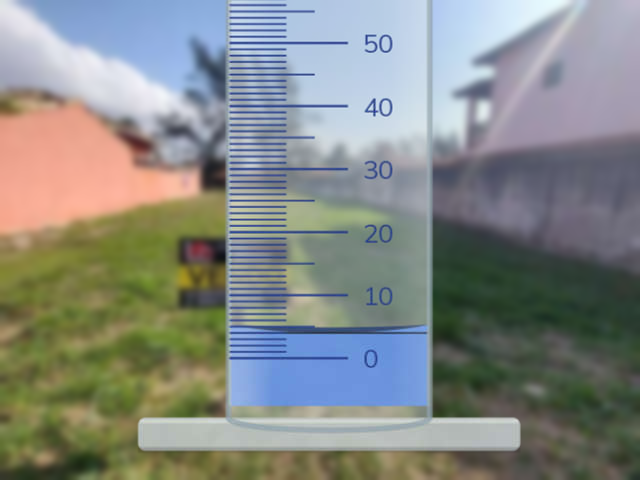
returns value=4 unit=mL
